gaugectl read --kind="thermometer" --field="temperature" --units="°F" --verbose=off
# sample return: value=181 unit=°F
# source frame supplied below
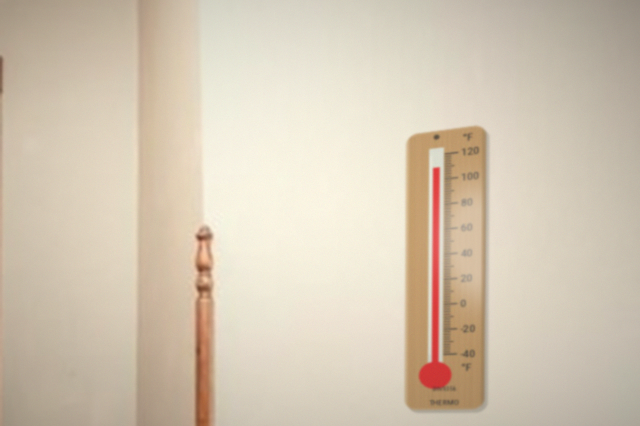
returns value=110 unit=°F
